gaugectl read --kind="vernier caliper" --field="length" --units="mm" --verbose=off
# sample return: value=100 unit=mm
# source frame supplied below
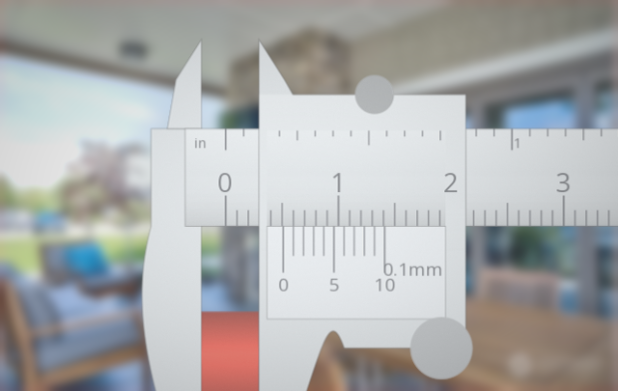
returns value=5.1 unit=mm
